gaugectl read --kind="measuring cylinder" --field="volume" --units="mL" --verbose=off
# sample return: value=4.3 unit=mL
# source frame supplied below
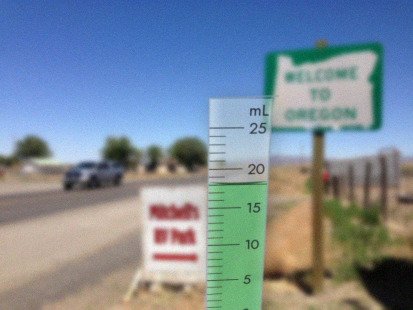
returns value=18 unit=mL
